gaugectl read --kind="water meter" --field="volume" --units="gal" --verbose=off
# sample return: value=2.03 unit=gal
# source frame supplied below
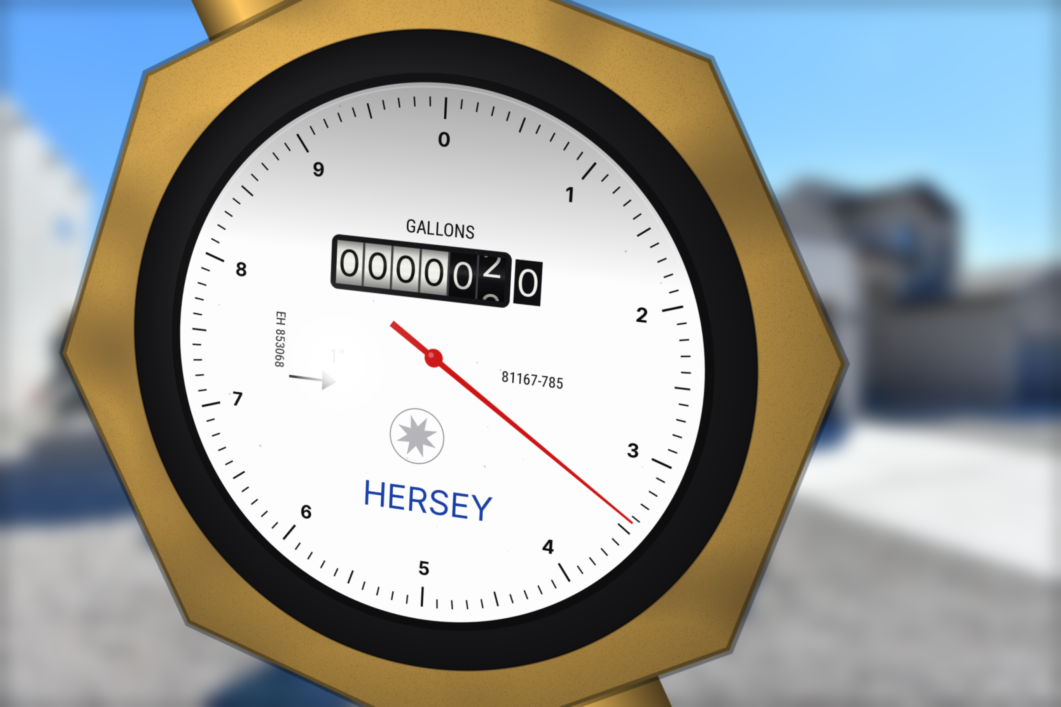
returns value=23.4 unit=gal
